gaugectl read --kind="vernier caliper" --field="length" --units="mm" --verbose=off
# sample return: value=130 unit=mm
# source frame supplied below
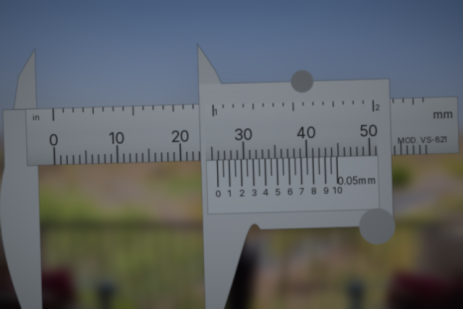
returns value=25.8 unit=mm
